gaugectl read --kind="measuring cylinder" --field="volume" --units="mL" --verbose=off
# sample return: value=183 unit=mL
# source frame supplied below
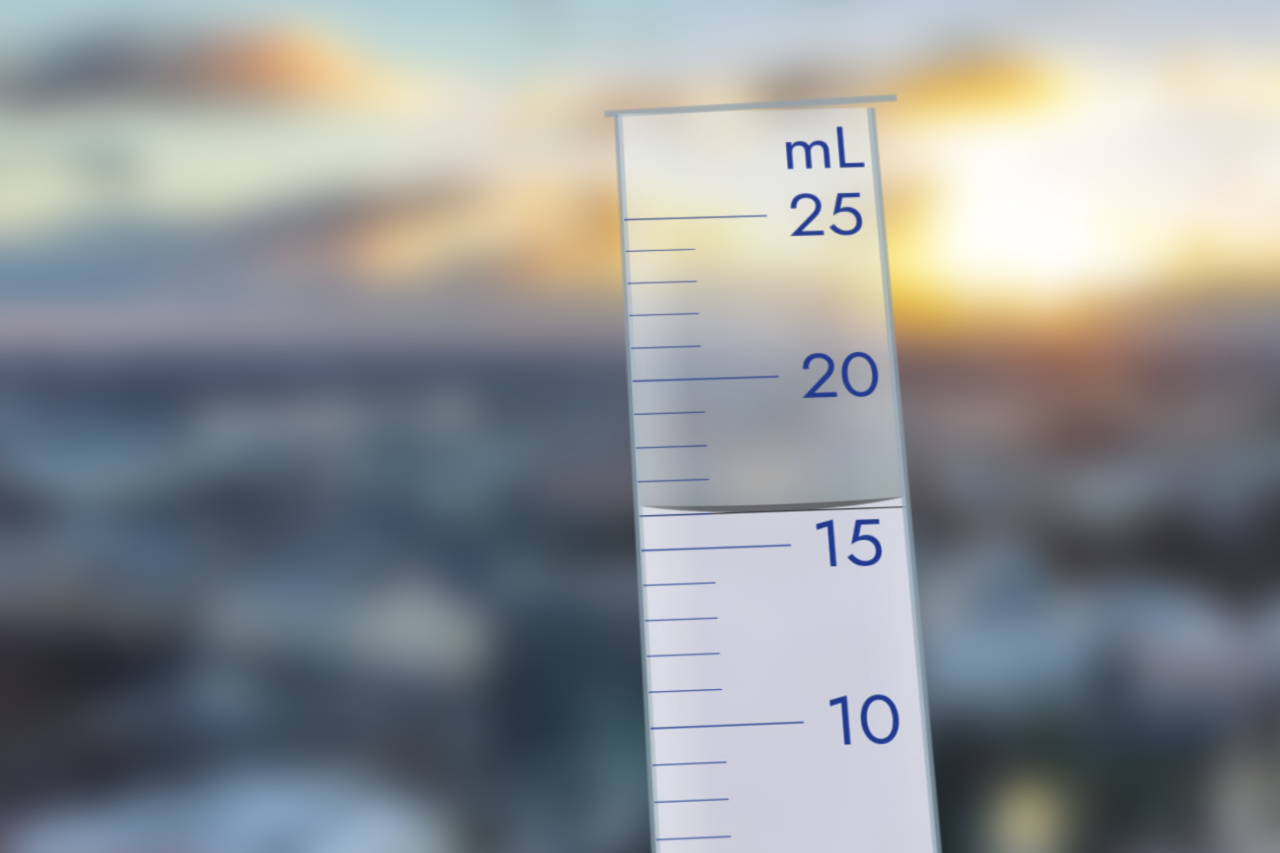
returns value=16 unit=mL
